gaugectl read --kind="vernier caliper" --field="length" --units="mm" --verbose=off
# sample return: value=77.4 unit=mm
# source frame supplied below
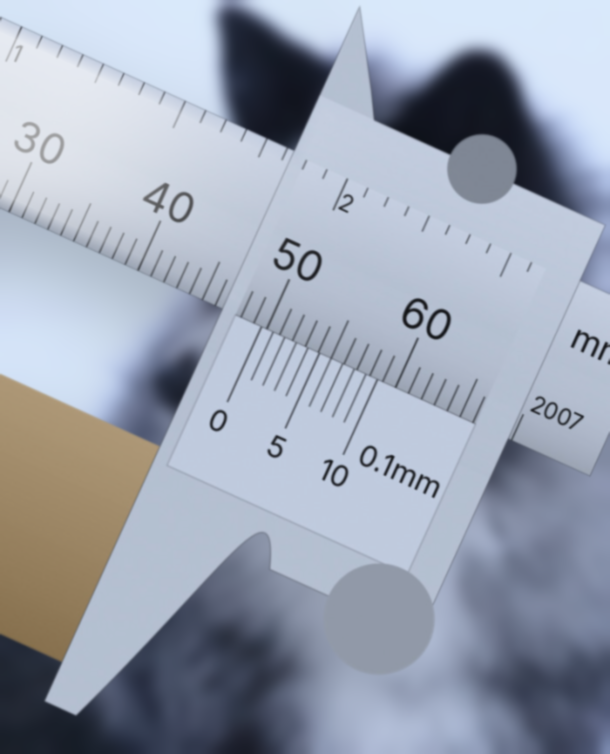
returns value=49.6 unit=mm
